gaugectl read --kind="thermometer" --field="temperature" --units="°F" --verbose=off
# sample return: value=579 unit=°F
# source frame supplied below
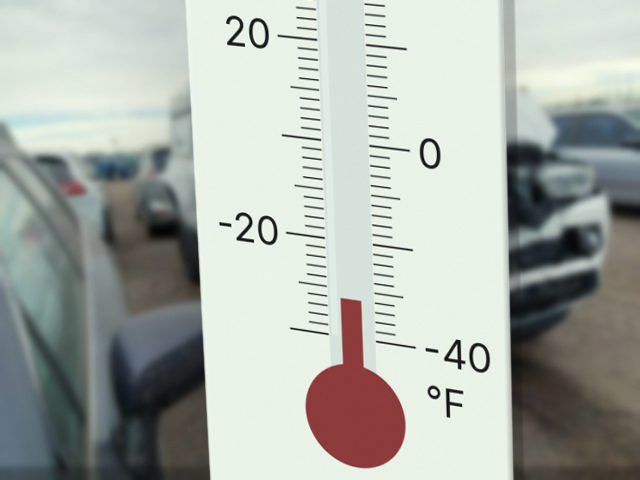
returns value=-32 unit=°F
